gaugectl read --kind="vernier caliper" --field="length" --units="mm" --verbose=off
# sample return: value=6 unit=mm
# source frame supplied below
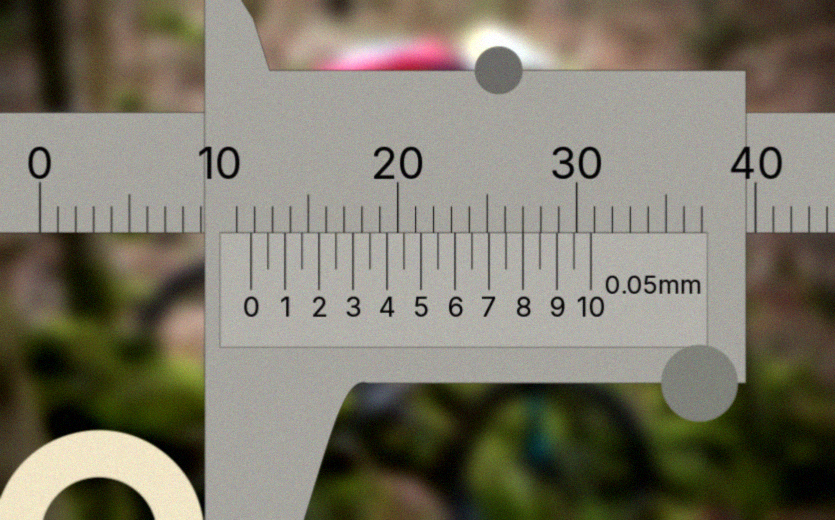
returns value=11.8 unit=mm
